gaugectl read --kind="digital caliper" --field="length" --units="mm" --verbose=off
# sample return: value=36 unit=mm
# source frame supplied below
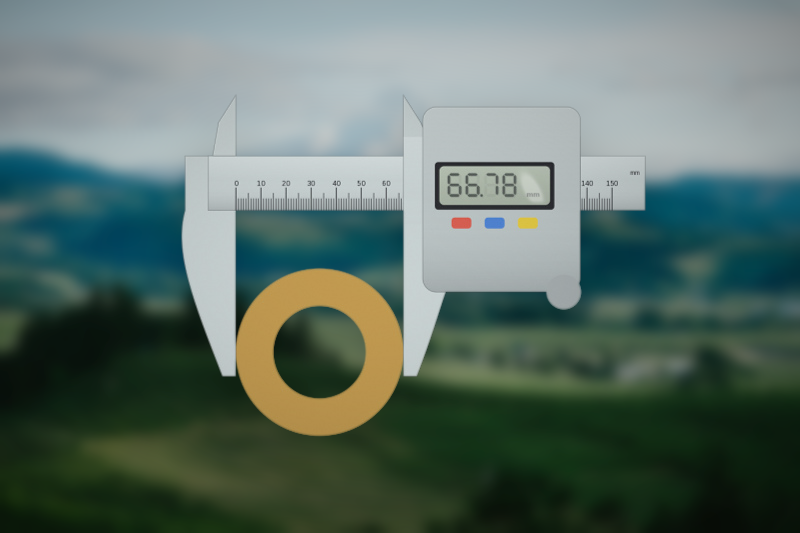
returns value=66.78 unit=mm
